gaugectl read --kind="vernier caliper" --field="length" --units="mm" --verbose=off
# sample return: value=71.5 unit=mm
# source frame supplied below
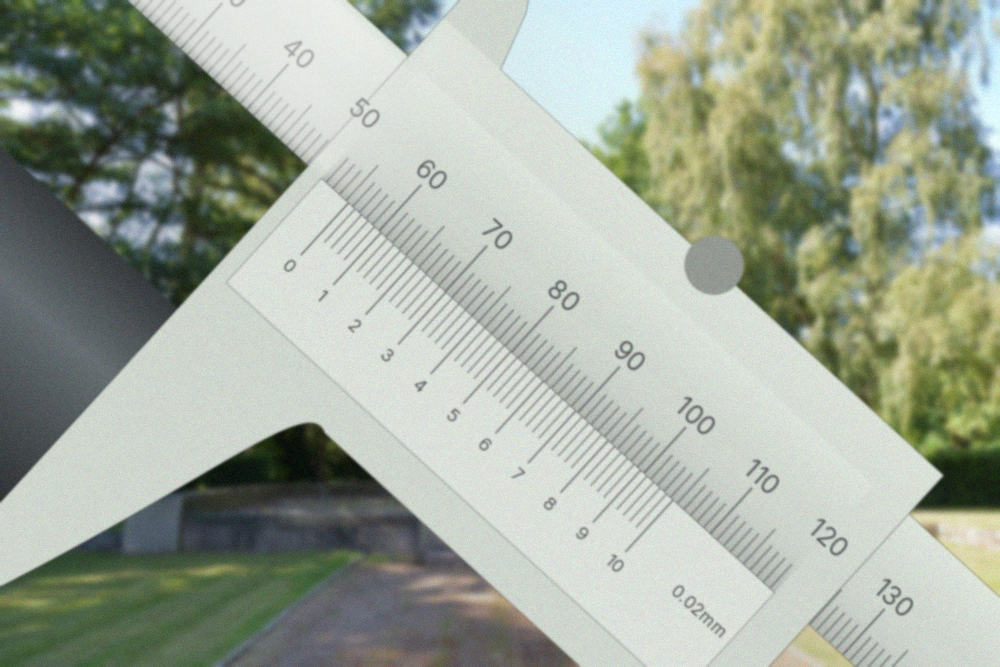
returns value=55.4 unit=mm
